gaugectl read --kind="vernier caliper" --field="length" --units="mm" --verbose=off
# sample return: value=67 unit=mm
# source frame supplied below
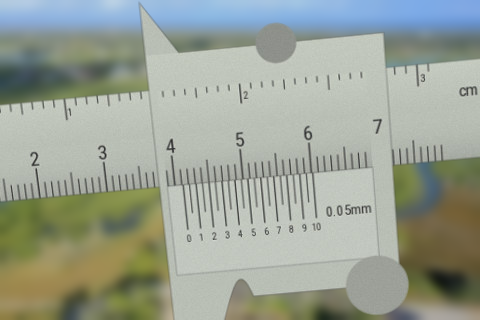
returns value=41.2 unit=mm
